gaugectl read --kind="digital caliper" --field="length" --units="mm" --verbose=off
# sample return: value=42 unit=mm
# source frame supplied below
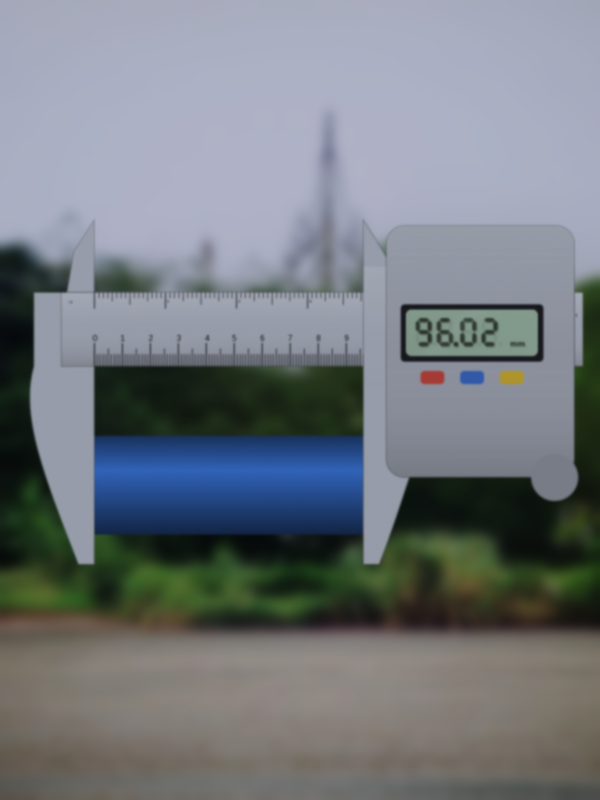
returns value=96.02 unit=mm
